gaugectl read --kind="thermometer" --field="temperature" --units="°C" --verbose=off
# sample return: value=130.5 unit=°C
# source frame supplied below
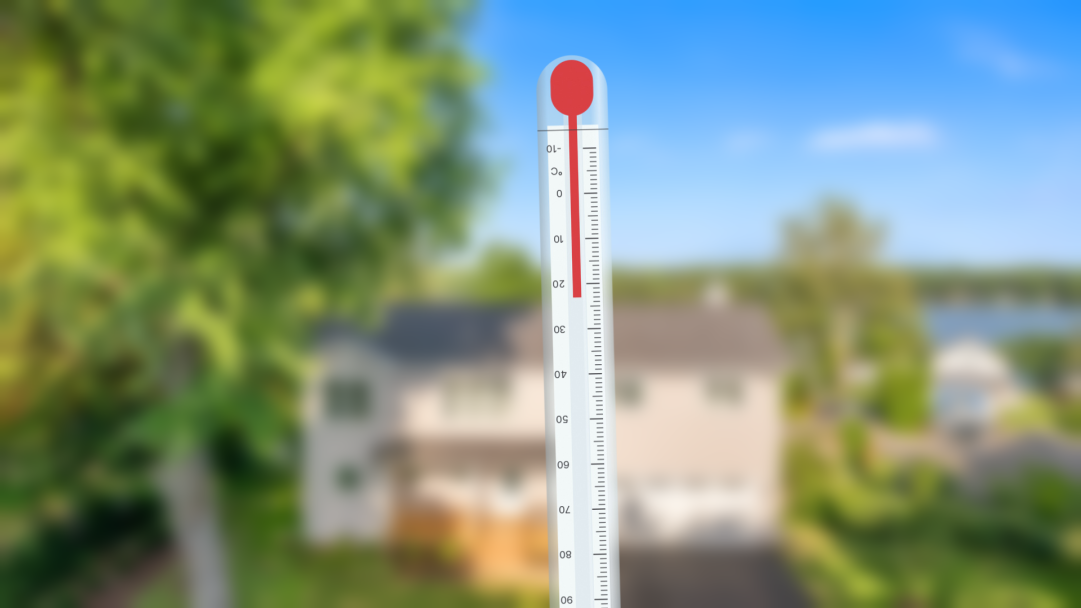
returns value=23 unit=°C
